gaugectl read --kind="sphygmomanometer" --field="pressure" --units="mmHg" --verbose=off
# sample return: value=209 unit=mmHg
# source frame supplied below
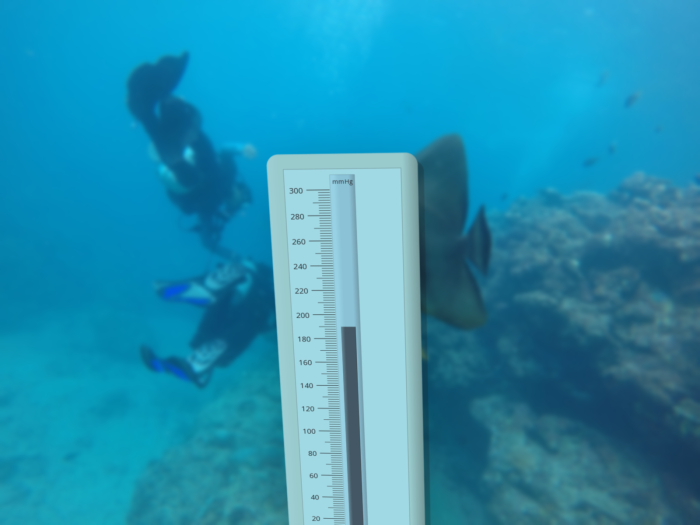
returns value=190 unit=mmHg
